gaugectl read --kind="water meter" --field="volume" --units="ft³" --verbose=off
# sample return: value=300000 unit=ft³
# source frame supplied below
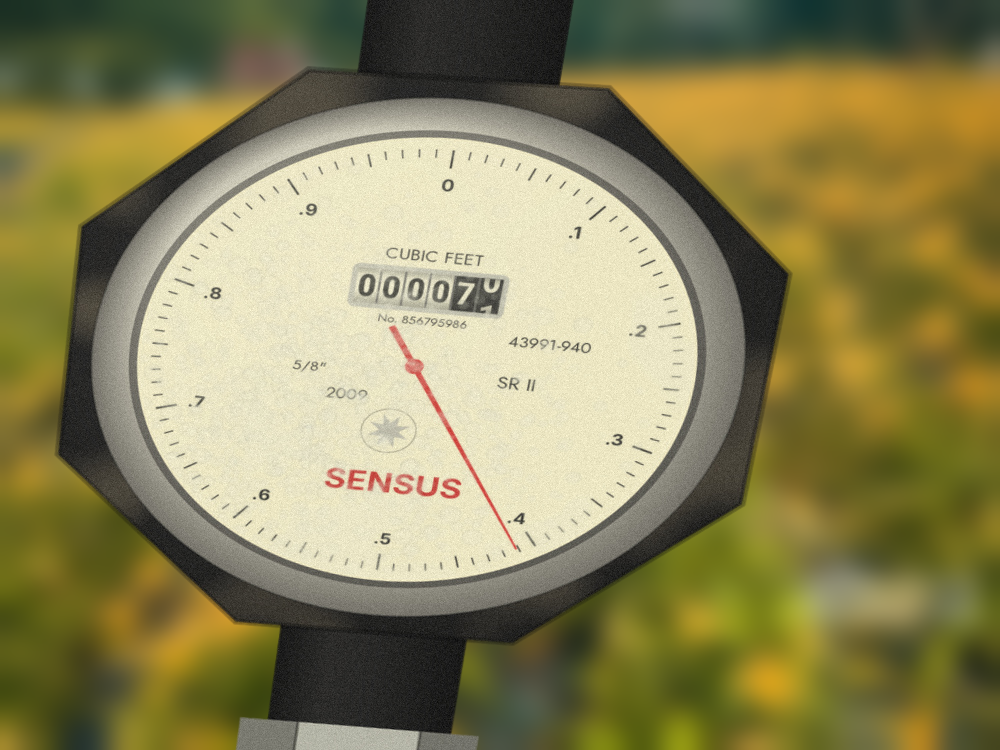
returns value=70.41 unit=ft³
